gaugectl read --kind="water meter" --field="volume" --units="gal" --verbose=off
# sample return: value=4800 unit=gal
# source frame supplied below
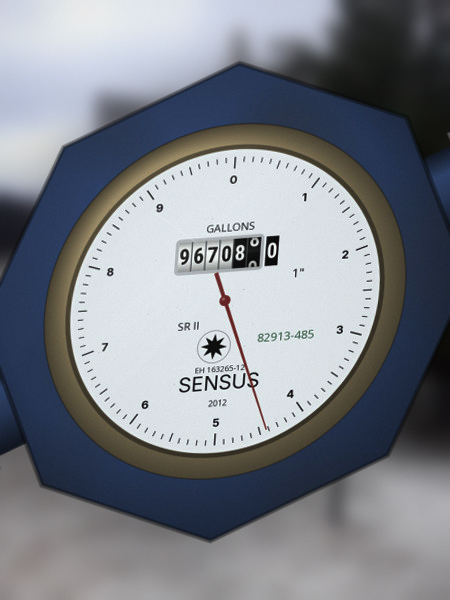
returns value=9670884.4 unit=gal
